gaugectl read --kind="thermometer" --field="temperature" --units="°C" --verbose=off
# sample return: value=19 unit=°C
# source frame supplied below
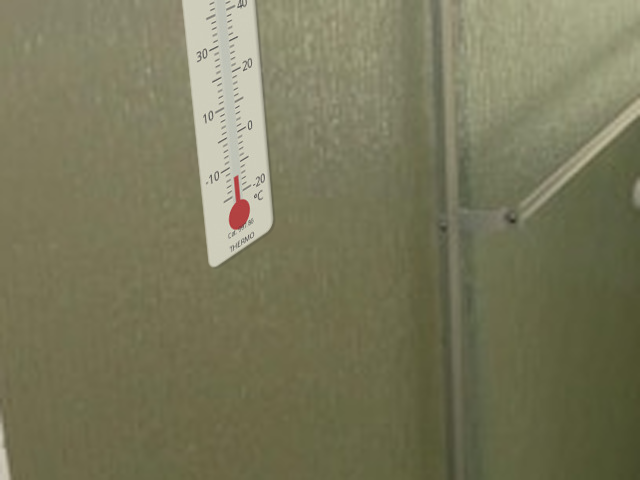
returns value=-14 unit=°C
